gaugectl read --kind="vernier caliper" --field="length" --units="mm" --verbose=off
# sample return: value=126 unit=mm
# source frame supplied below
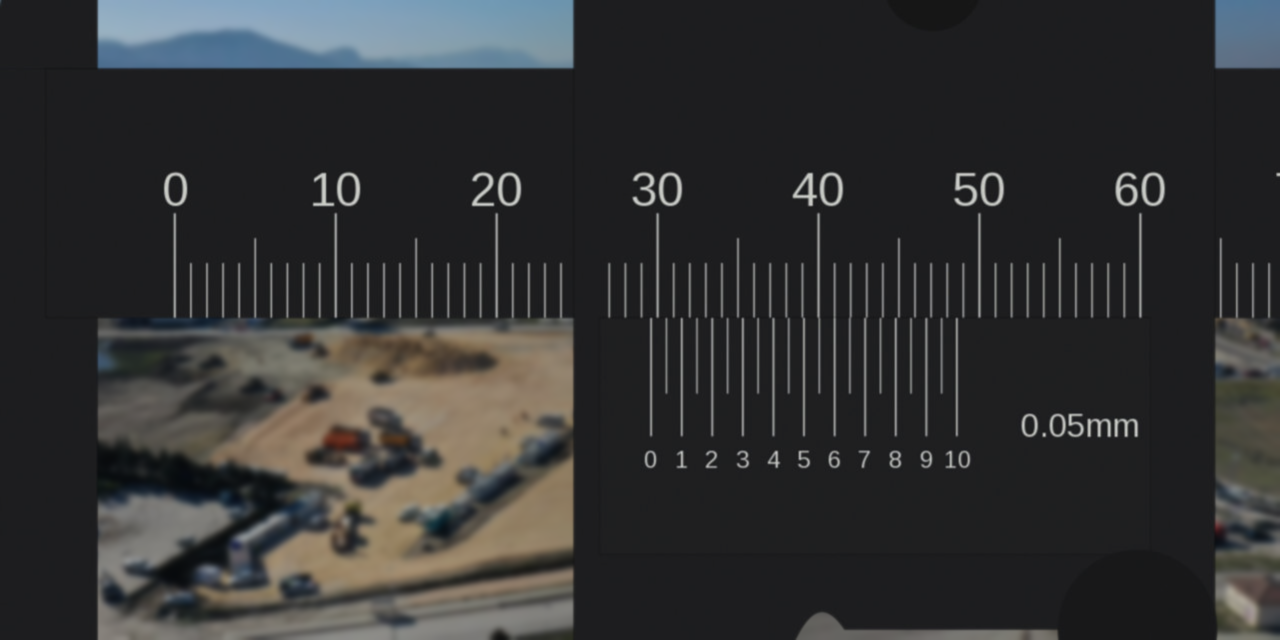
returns value=29.6 unit=mm
